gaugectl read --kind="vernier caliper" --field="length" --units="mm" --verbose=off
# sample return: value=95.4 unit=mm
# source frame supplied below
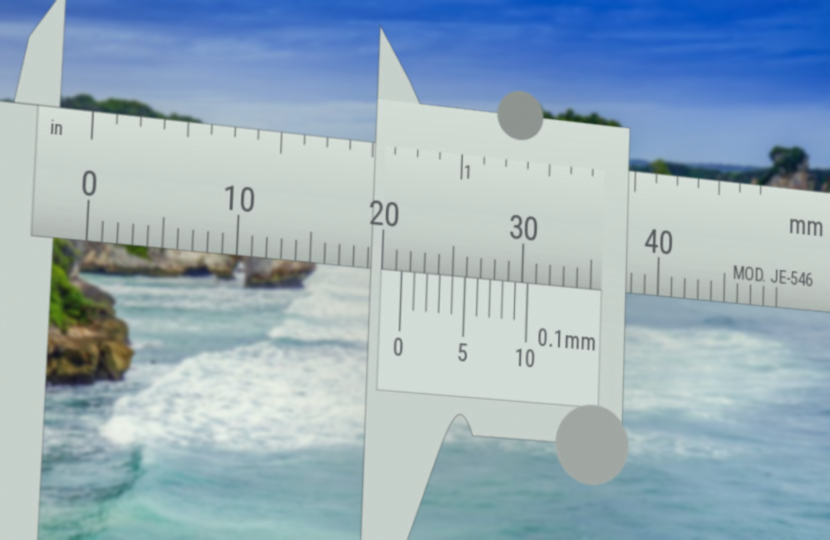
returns value=21.4 unit=mm
